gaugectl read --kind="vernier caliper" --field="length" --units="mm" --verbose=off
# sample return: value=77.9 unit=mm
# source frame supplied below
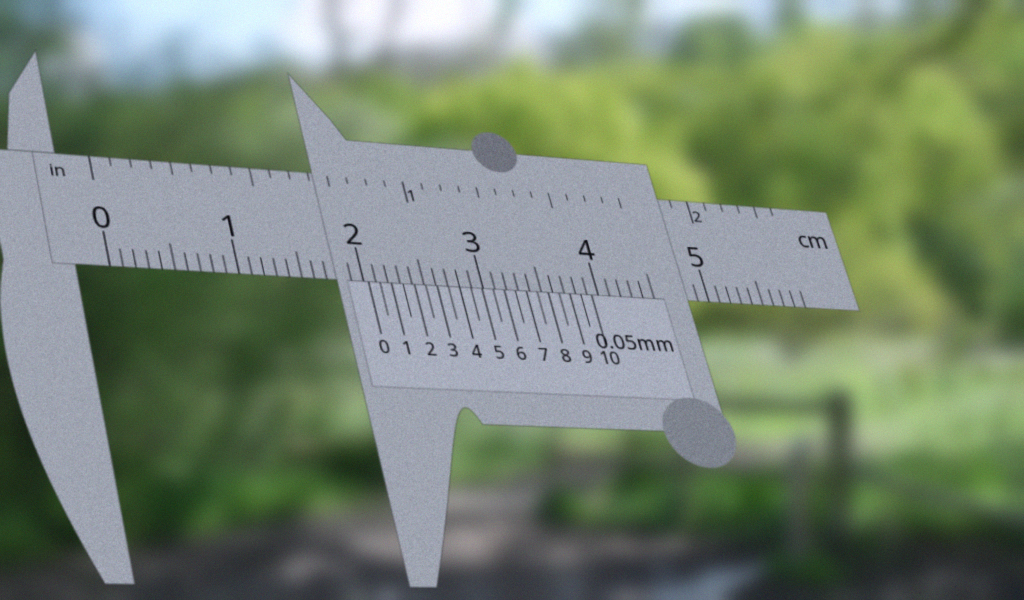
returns value=20.4 unit=mm
